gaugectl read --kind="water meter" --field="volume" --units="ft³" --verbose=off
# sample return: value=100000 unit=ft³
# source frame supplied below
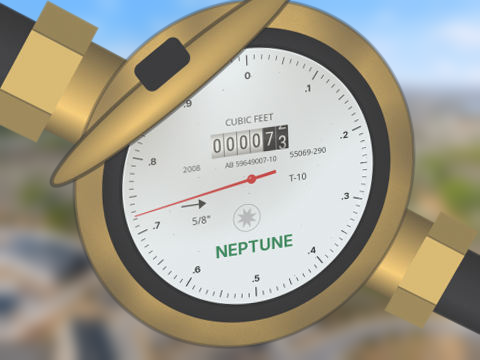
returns value=72.72 unit=ft³
